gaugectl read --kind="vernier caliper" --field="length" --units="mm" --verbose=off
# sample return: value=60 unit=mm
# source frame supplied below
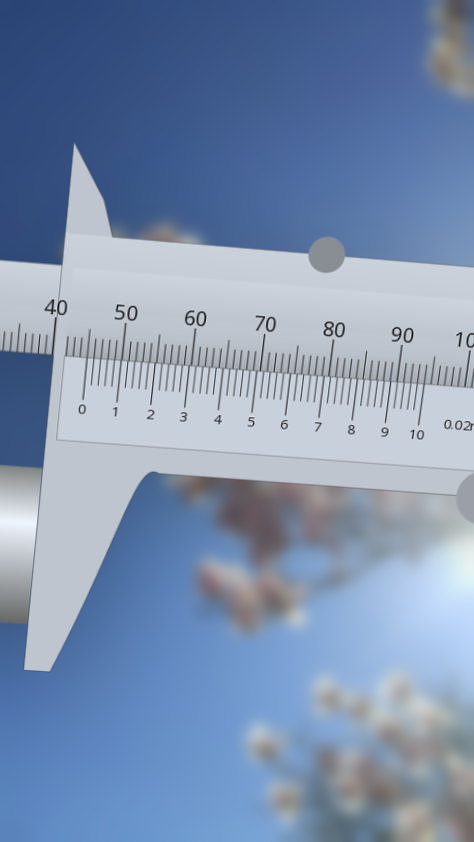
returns value=45.0 unit=mm
